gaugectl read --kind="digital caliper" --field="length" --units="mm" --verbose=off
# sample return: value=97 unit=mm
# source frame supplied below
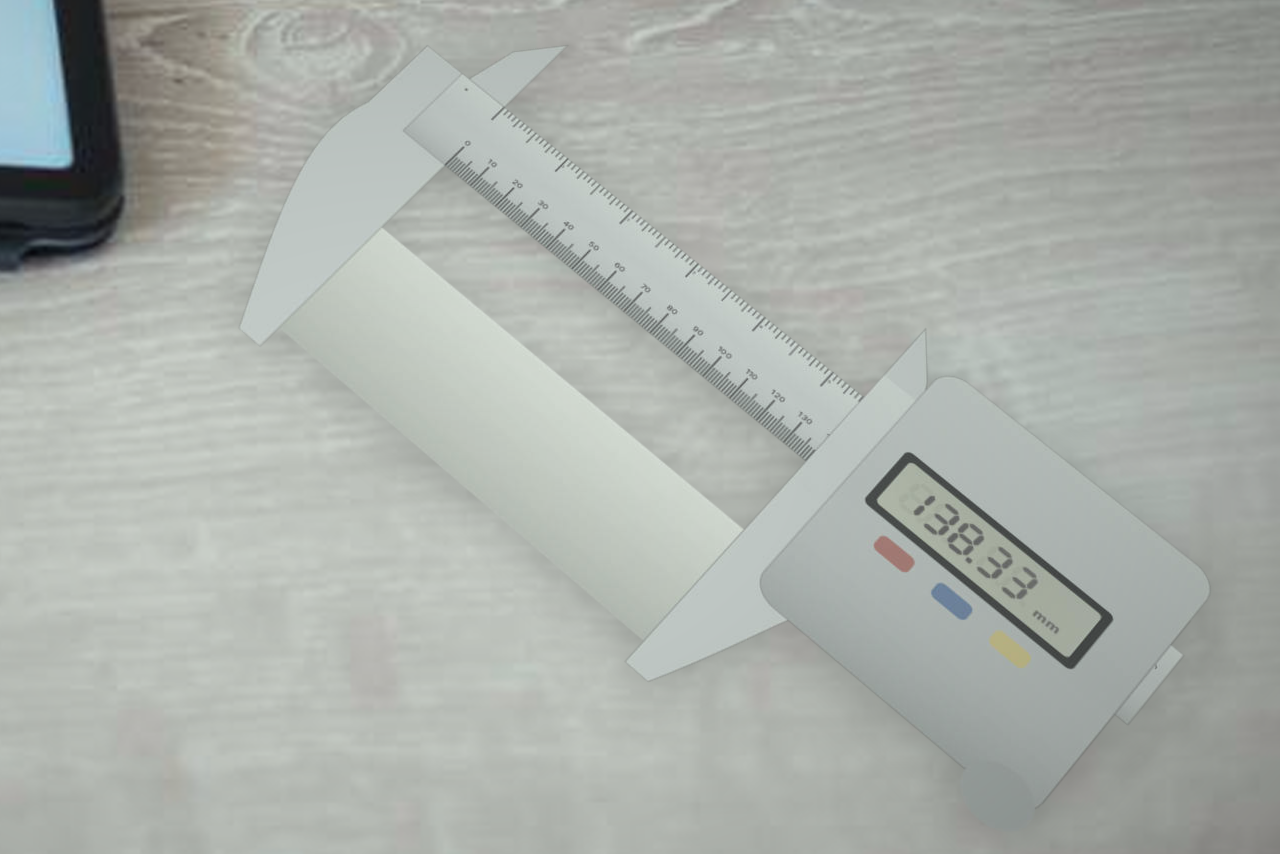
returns value=138.33 unit=mm
